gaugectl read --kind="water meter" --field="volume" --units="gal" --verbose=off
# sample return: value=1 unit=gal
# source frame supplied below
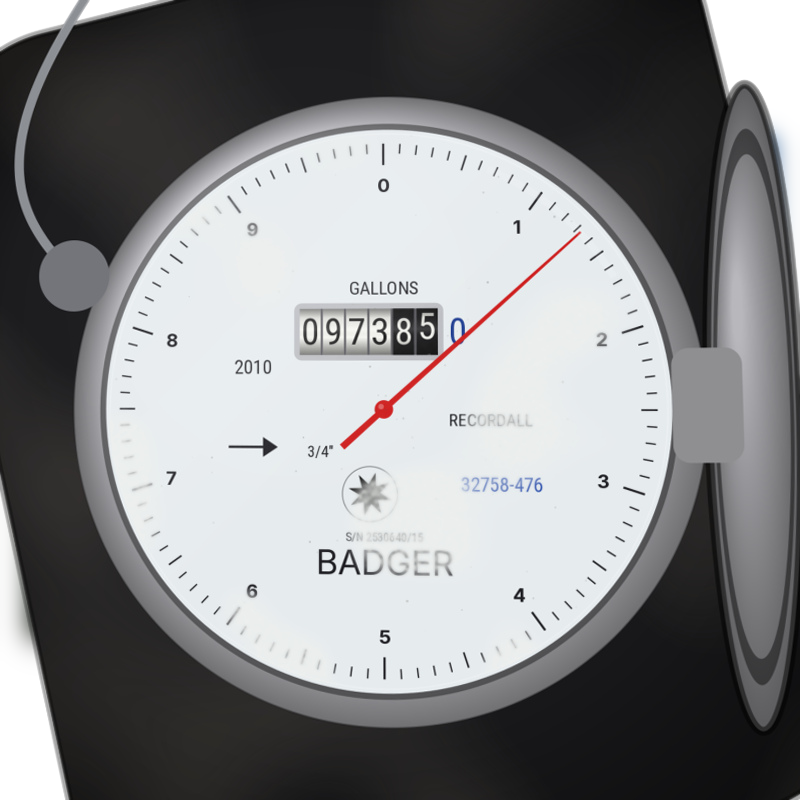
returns value=973851.3 unit=gal
